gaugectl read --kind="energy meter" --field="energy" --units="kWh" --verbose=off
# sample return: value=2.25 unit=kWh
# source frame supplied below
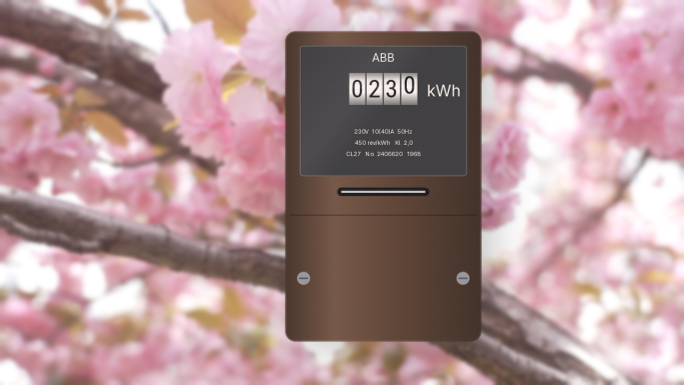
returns value=230 unit=kWh
